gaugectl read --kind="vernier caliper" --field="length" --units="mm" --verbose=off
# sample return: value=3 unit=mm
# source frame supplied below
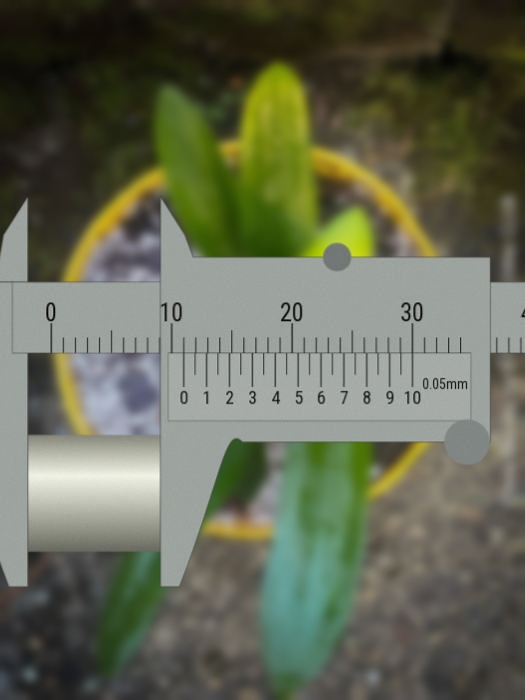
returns value=11.0 unit=mm
